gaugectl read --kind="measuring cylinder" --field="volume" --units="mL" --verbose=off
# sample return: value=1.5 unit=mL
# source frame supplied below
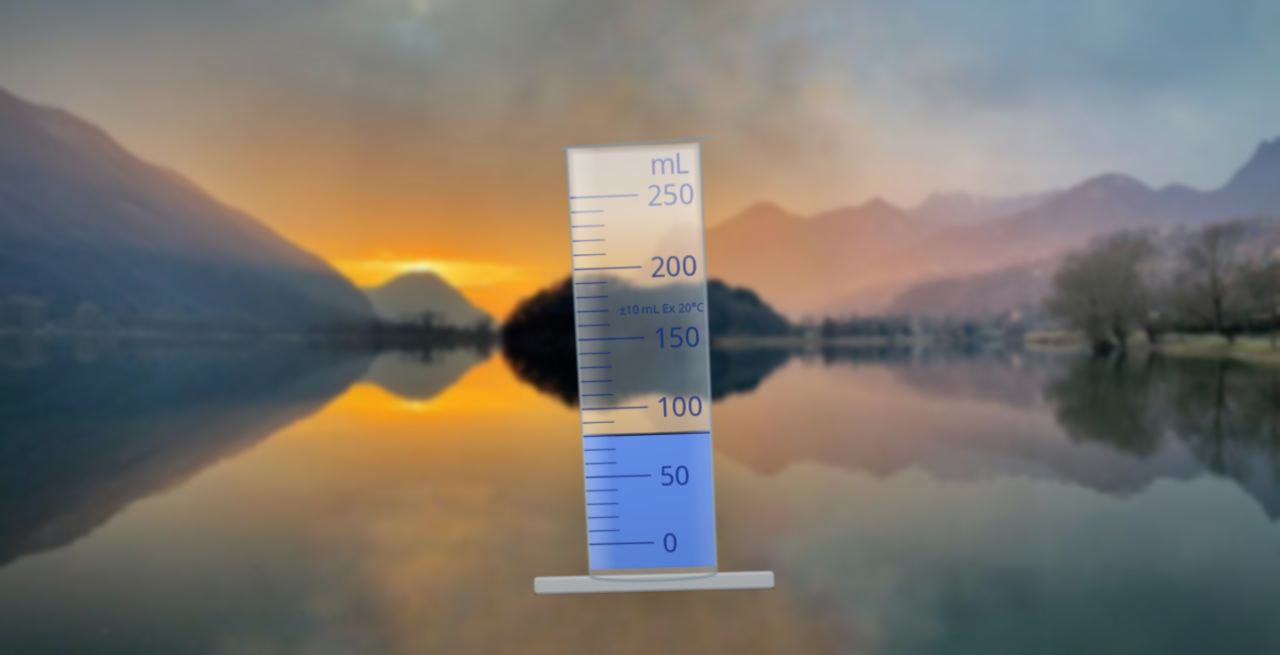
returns value=80 unit=mL
